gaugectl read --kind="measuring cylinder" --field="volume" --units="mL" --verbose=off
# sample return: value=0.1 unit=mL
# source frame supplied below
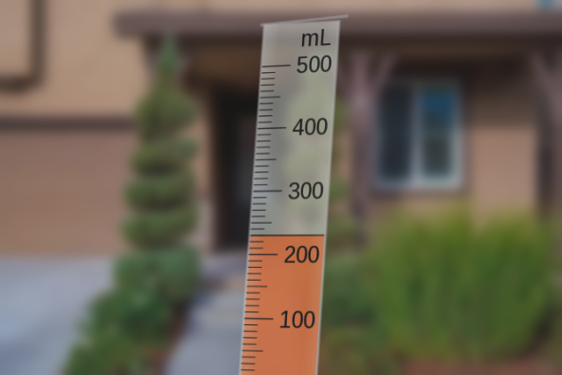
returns value=230 unit=mL
